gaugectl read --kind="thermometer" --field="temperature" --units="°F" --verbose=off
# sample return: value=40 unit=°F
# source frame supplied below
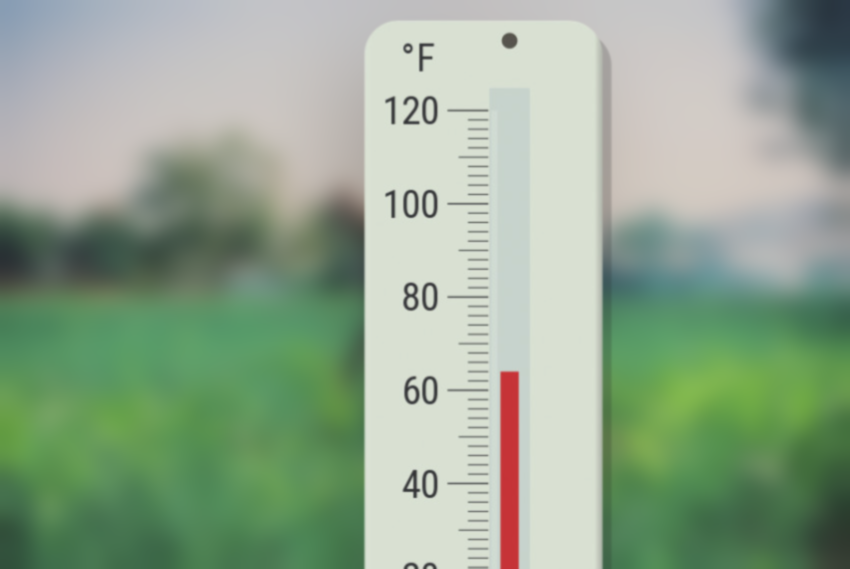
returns value=64 unit=°F
